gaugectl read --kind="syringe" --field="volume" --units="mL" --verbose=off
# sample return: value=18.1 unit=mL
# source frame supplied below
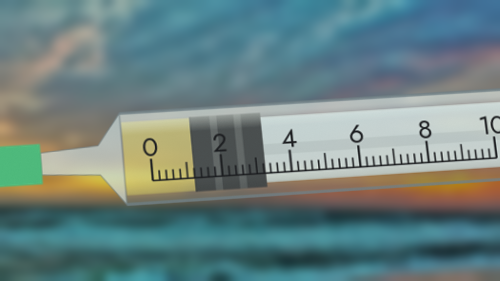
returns value=1.2 unit=mL
